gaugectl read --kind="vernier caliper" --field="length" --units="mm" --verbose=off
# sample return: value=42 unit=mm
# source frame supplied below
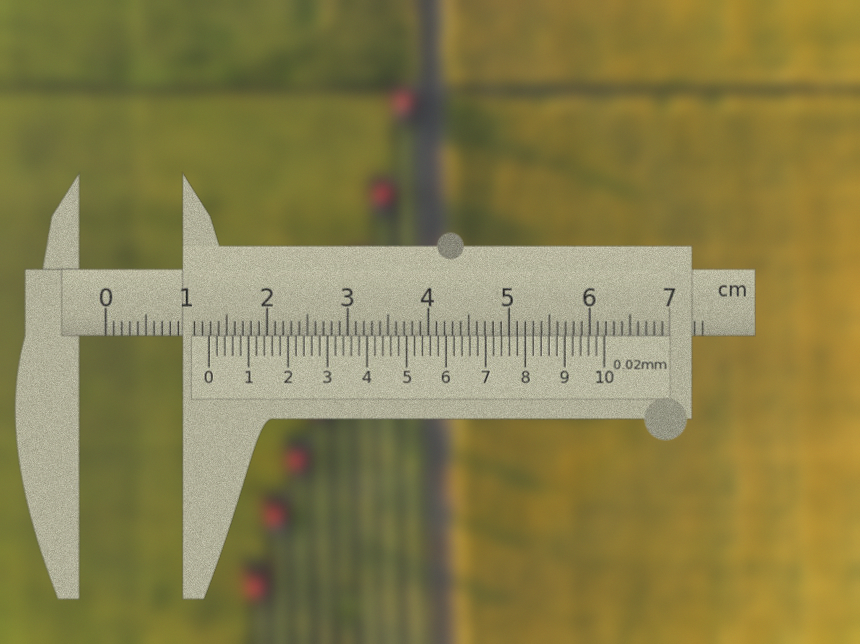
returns value=12.8 unit=mm
